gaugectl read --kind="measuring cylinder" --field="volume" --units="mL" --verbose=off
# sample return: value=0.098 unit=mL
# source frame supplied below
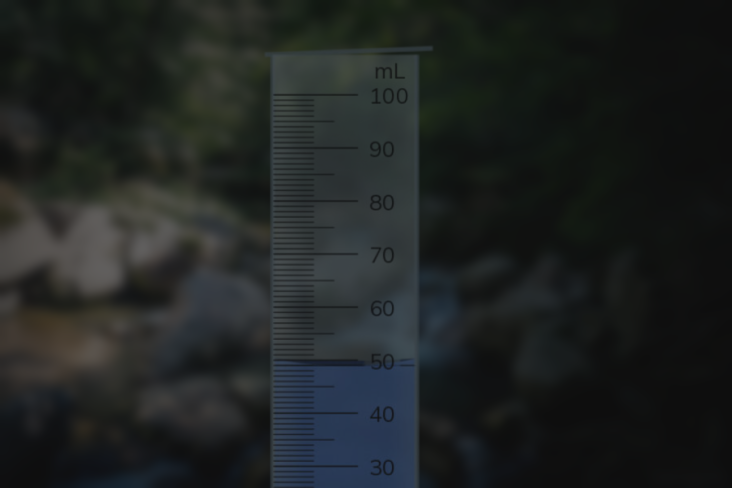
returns value=49 unit=mL
